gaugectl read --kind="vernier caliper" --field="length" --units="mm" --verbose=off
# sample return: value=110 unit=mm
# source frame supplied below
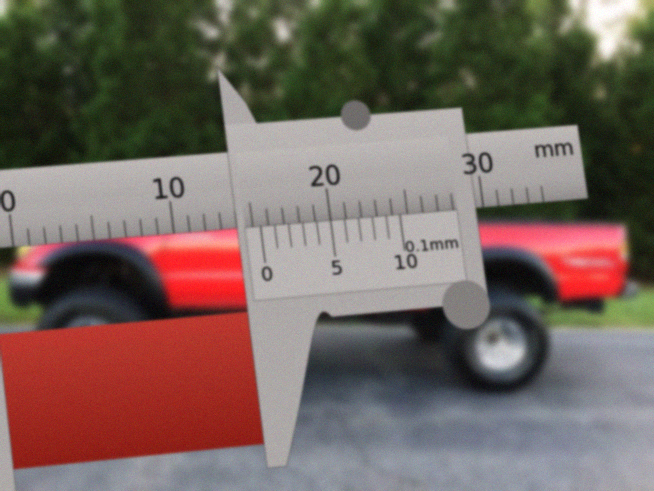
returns value=15.5 unit=mm
